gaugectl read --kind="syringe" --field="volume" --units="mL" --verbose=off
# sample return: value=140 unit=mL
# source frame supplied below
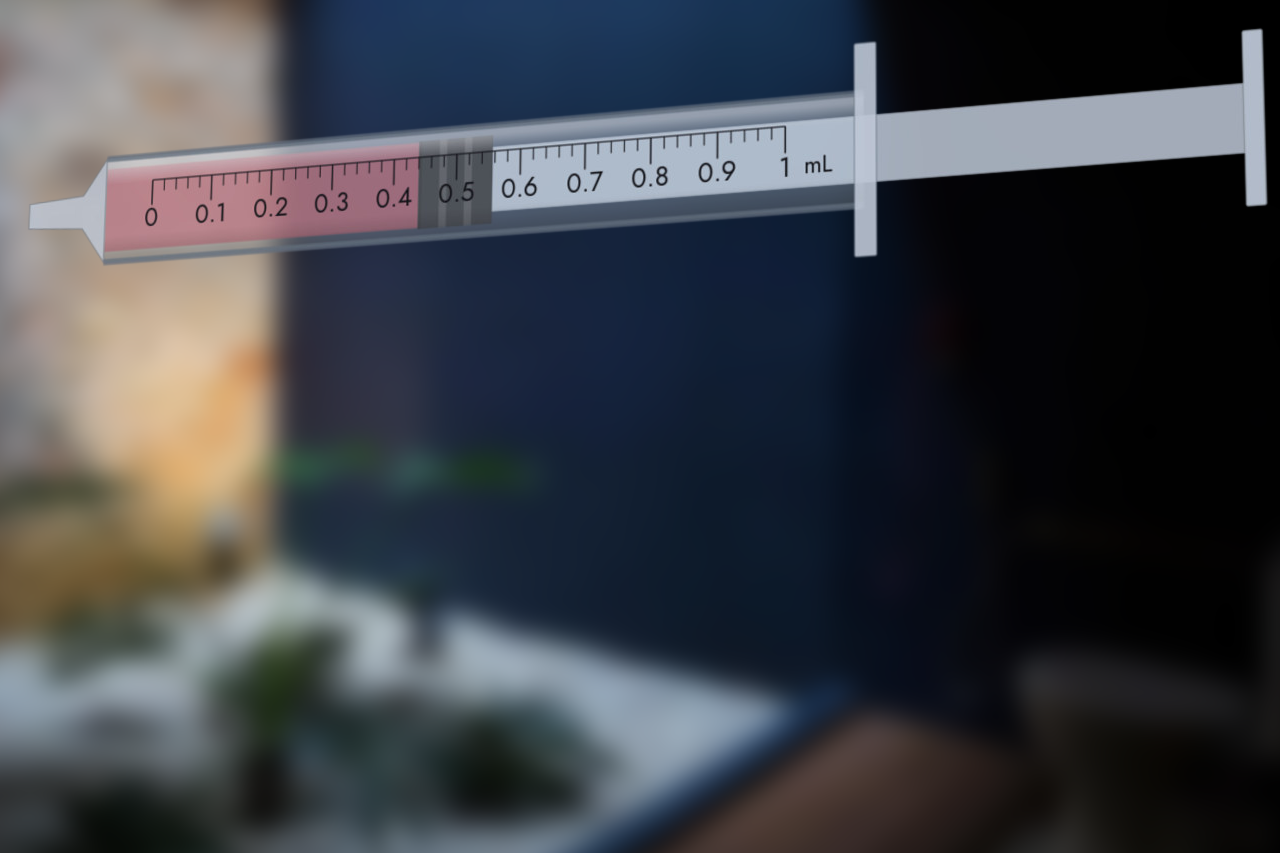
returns value=0.44 unit=mL
